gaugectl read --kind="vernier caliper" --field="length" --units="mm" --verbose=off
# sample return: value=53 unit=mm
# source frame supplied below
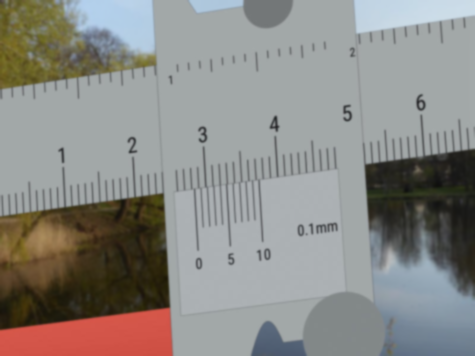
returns value=28.4 unit=mm
